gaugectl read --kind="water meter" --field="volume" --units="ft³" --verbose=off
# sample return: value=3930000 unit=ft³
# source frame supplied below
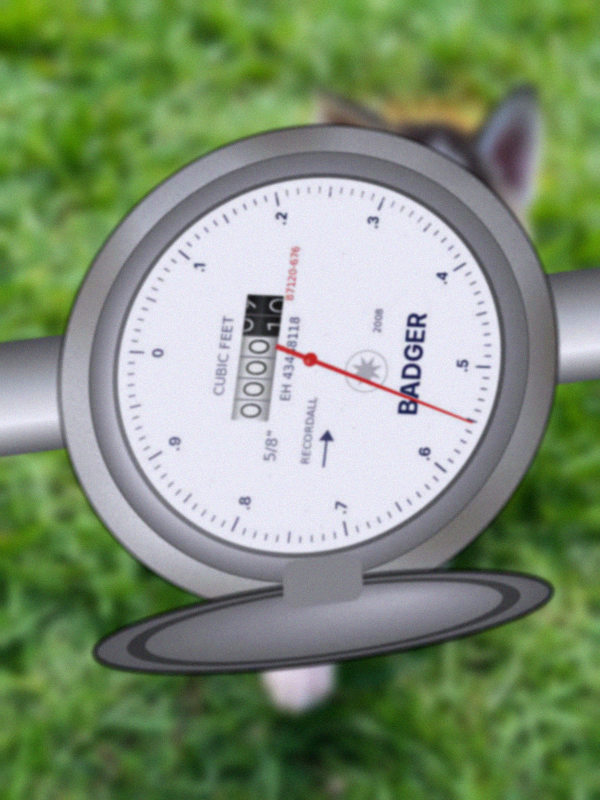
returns value=9.55 unit=ft³
